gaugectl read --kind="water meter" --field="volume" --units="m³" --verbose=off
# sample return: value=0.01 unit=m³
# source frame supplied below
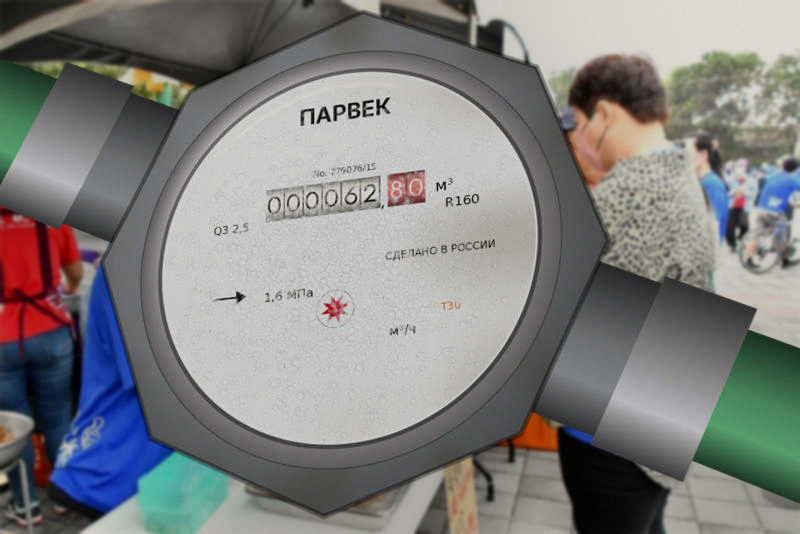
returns value=62.80 unit=m³
